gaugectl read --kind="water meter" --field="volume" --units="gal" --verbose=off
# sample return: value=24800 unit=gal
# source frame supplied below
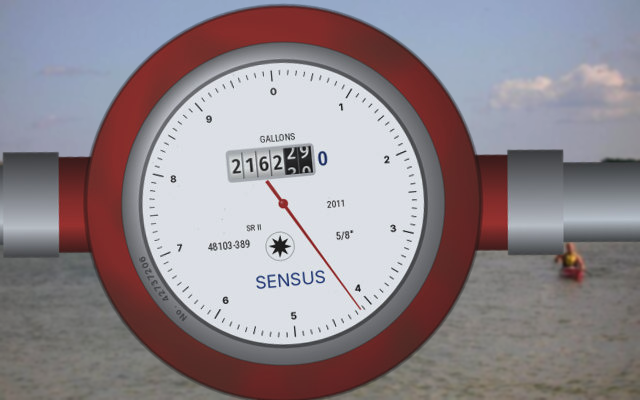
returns value=2162294.1 unit=gal
